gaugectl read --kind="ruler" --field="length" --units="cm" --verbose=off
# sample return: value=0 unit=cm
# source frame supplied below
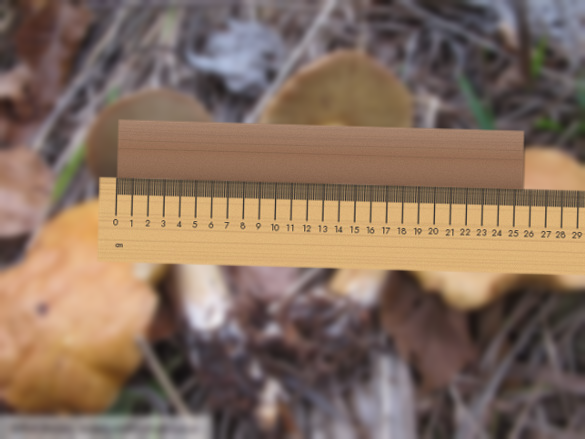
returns value=25.5 unit=cm
